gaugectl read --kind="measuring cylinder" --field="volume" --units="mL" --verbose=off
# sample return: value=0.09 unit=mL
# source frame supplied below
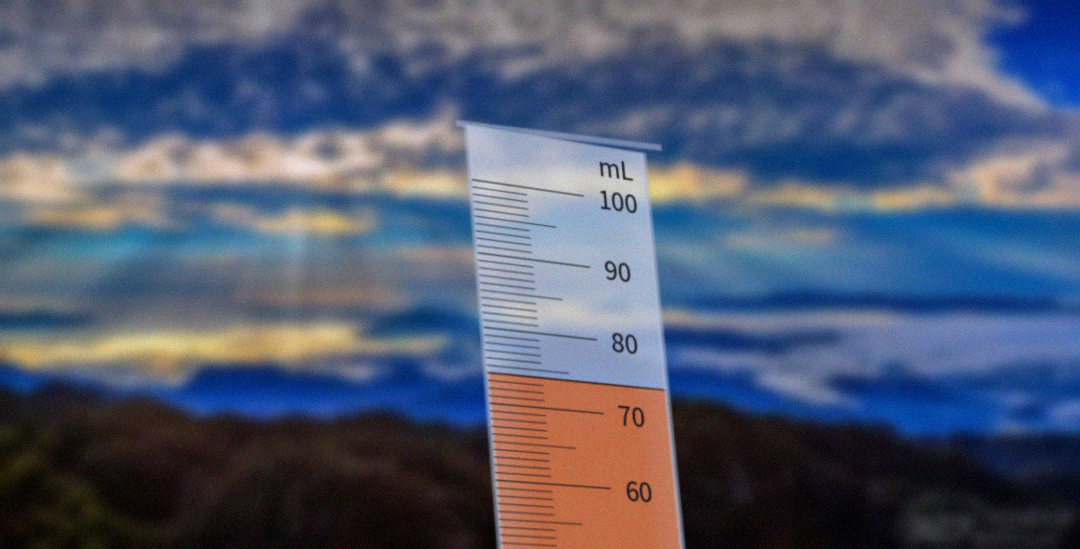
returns value=74 unit=mL
